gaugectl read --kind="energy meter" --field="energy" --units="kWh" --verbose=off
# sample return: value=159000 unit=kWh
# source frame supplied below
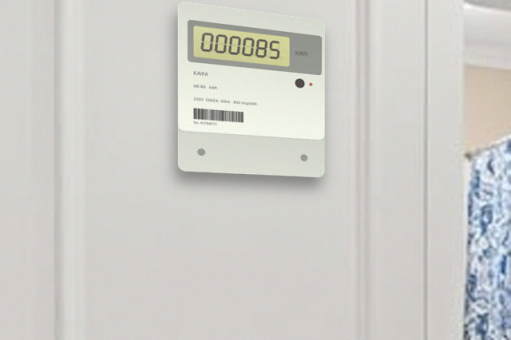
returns value=85 unit=kWh
